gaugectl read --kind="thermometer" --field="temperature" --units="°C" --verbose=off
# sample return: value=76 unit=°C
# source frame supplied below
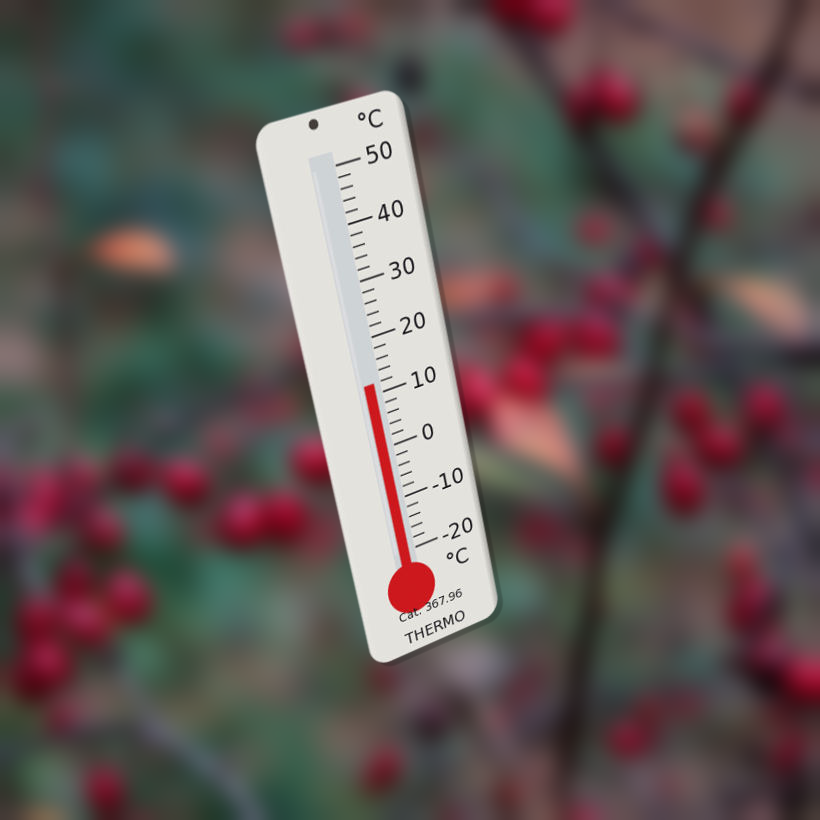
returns value=12 unit=°C
